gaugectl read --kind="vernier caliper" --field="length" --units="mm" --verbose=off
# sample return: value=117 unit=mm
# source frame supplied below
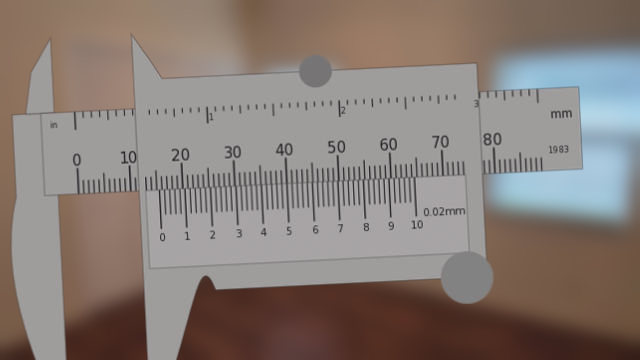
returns value=15.5 unit=mm
